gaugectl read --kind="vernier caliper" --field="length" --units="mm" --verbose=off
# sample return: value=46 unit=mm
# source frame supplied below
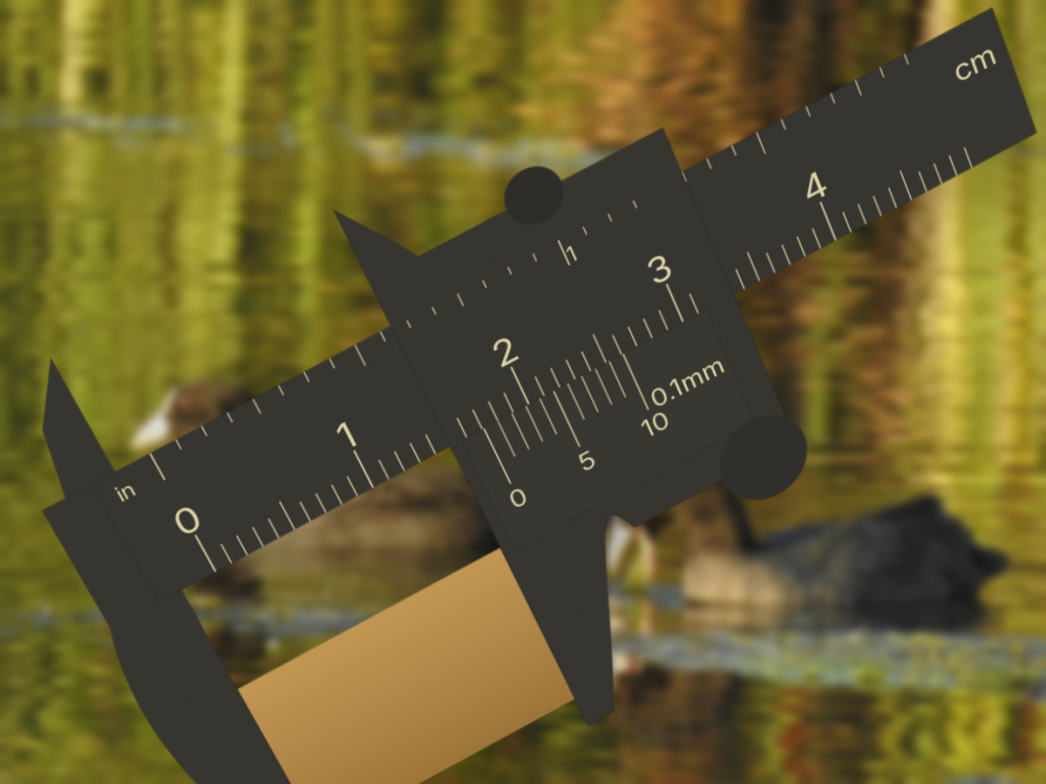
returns value=17.1 unit=mm
